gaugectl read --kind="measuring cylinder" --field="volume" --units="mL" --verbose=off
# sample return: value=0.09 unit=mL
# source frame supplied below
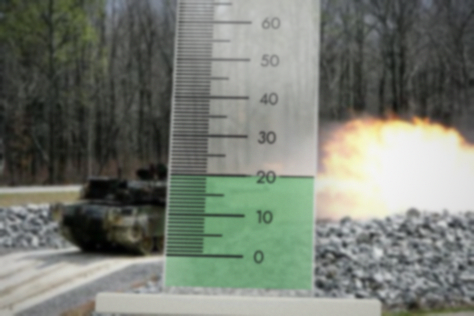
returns value=20 unit=mL
